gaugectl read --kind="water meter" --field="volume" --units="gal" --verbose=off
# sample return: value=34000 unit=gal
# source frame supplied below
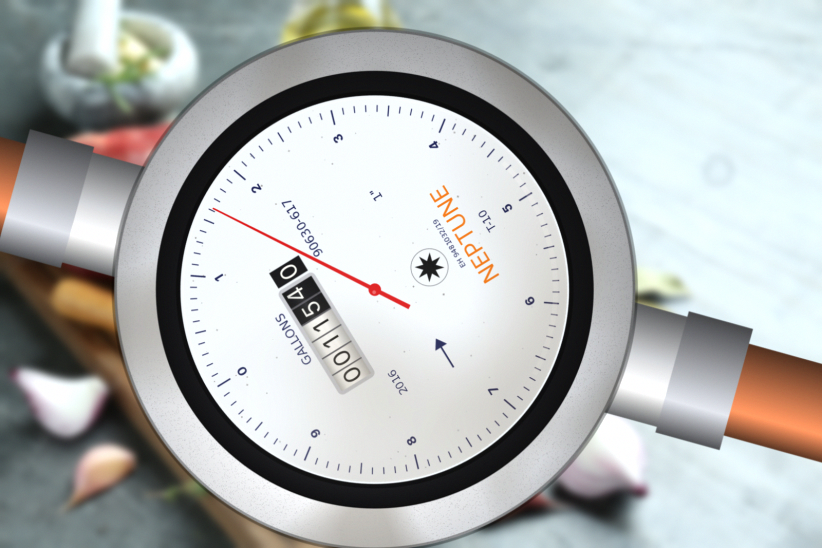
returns value=11541.6 unit=gal
